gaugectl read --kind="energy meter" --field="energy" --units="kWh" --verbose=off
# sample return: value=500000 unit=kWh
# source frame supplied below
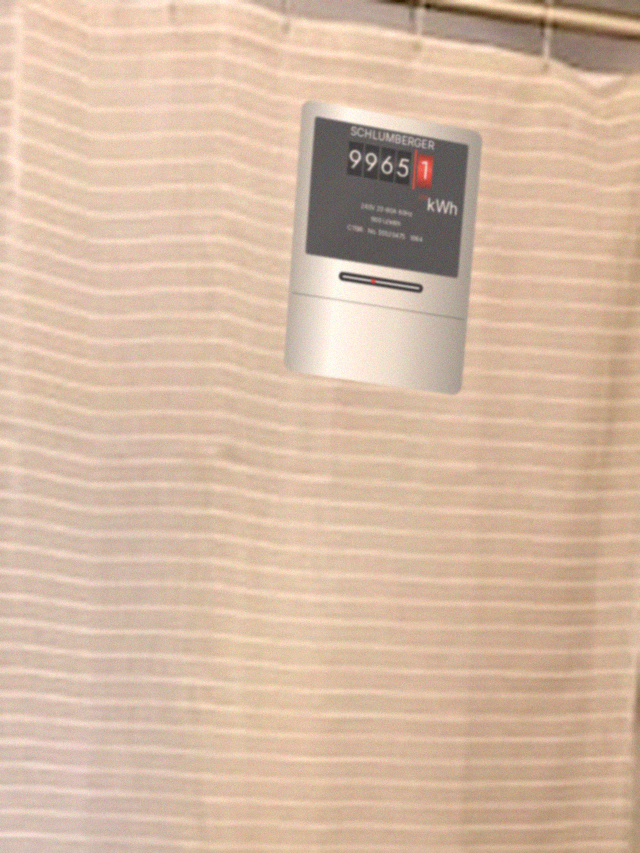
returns value=9965.1 unit=kWh
